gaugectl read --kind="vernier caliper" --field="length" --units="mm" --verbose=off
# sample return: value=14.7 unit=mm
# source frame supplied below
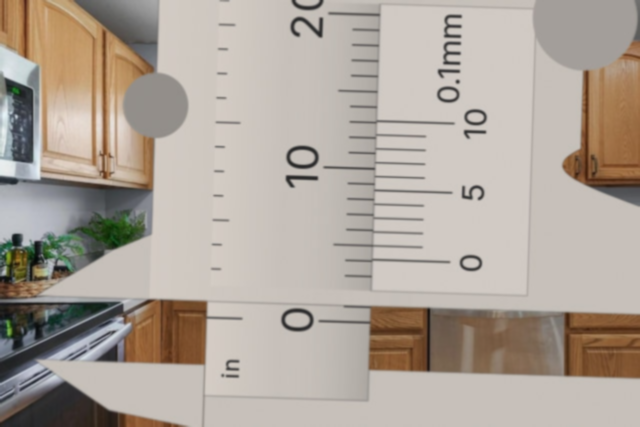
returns value=4.1 unit=mm
